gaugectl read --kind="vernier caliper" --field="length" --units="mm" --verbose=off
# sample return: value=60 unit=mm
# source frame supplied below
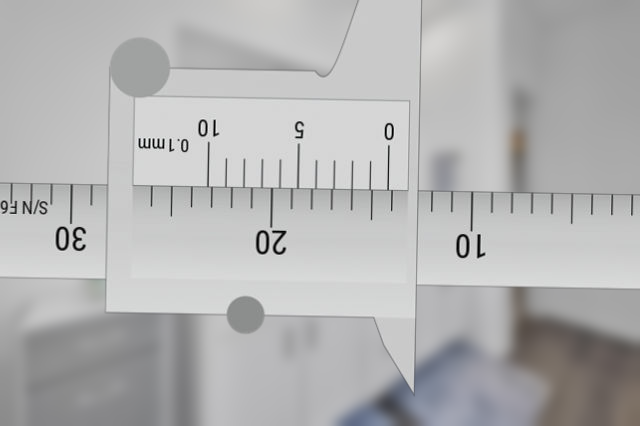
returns value=14.2 unit=mm
